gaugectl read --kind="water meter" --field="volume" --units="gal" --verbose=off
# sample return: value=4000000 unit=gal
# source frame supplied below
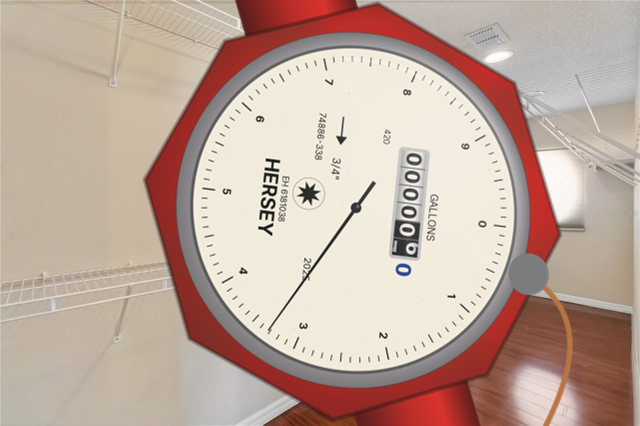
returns value=63.3 unit=gal
